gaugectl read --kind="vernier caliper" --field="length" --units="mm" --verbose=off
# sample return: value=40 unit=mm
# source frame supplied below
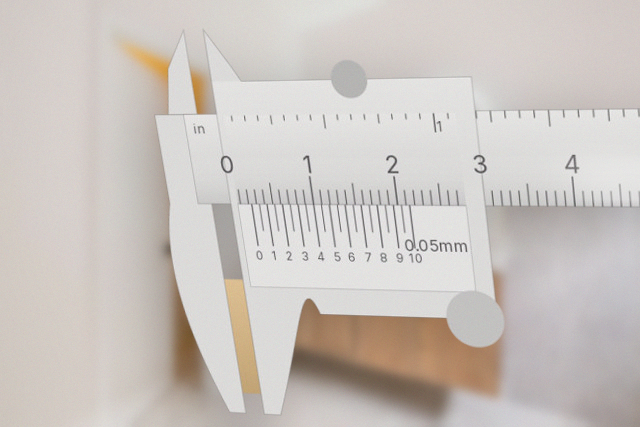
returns value=2.4 unit=mm
